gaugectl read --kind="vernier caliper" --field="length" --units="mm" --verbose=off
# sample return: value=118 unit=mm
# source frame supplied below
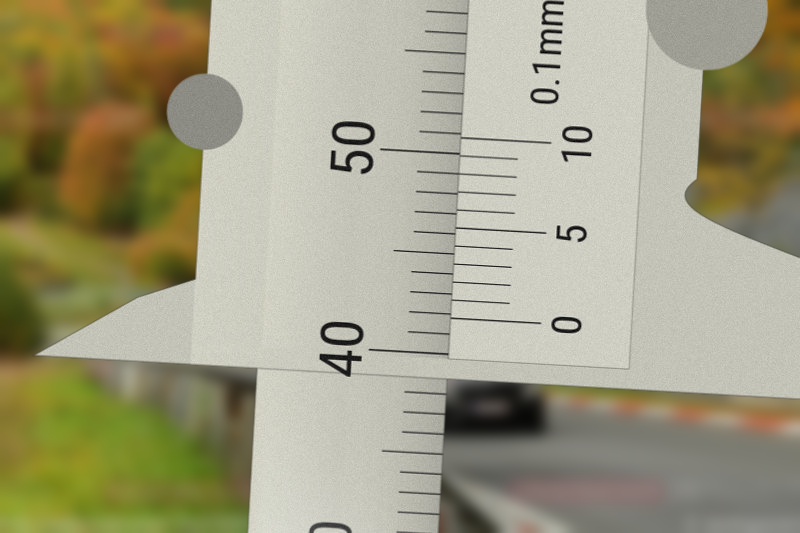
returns value=41.8 unit=mm
